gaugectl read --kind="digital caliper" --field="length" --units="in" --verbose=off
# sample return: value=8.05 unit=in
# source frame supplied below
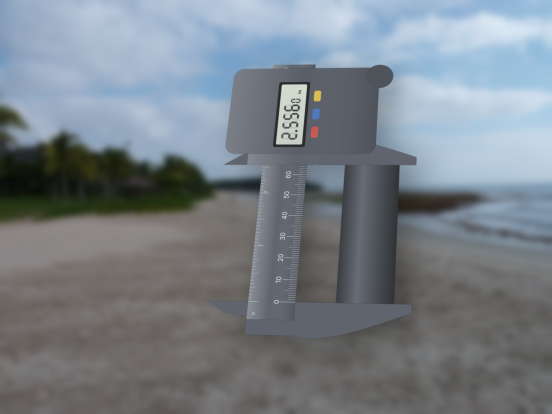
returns value=2.5560 unit=in
